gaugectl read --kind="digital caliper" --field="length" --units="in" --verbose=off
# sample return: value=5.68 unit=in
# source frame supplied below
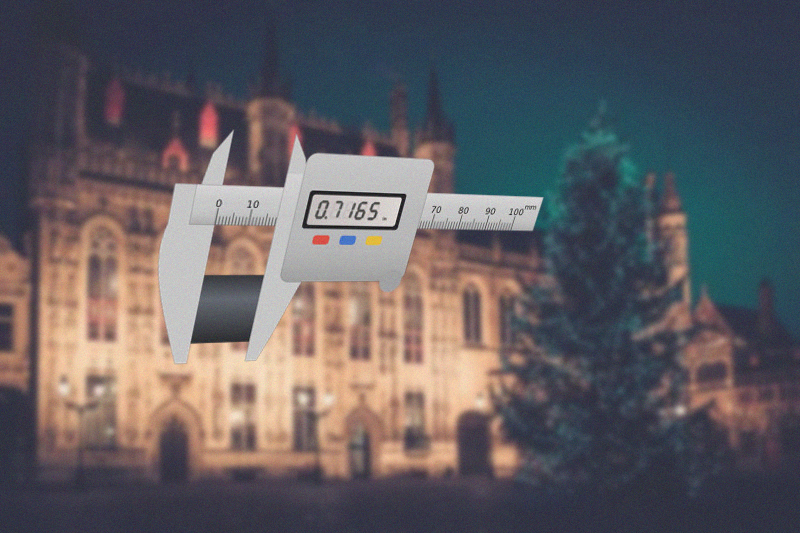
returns value=0.7165 unit=in
